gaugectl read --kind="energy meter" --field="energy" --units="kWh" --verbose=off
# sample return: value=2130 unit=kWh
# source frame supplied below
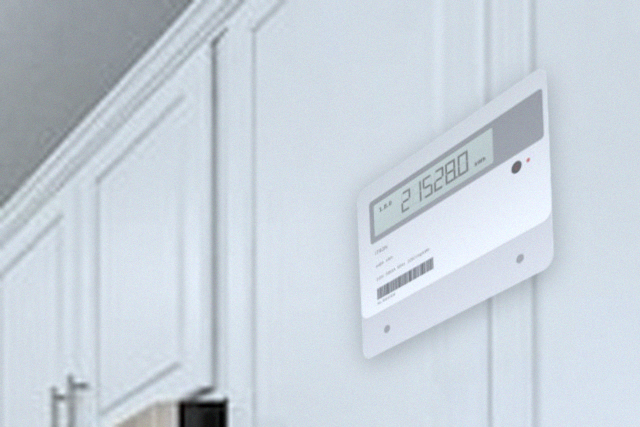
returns value=21528.0 unit=kWh
